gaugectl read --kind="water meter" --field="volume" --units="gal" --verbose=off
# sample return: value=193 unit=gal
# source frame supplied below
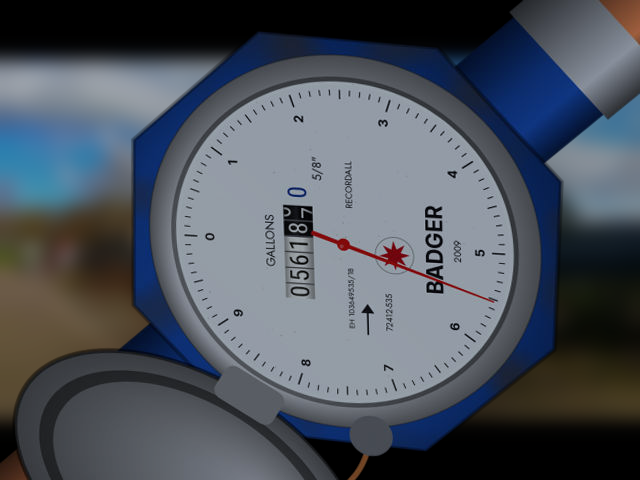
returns value=561865.5 unit=gal
